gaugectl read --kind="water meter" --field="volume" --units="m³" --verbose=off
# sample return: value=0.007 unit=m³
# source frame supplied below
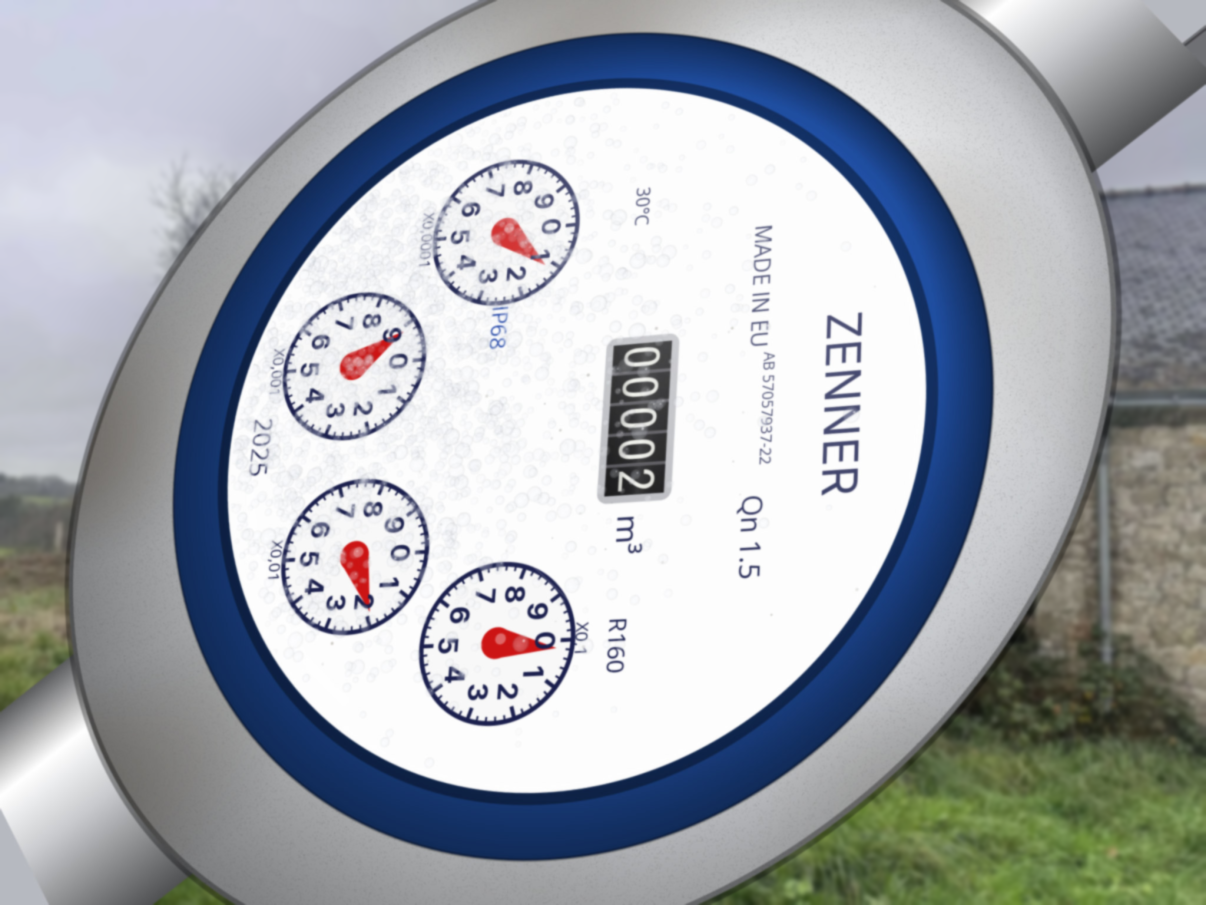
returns value=2.0191 unit=m³
